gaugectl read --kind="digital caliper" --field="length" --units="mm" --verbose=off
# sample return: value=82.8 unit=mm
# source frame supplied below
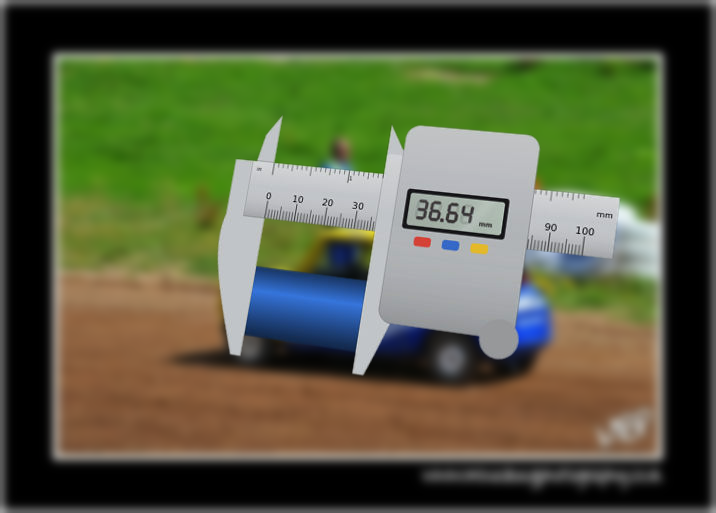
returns value=36.64 unit=mm
